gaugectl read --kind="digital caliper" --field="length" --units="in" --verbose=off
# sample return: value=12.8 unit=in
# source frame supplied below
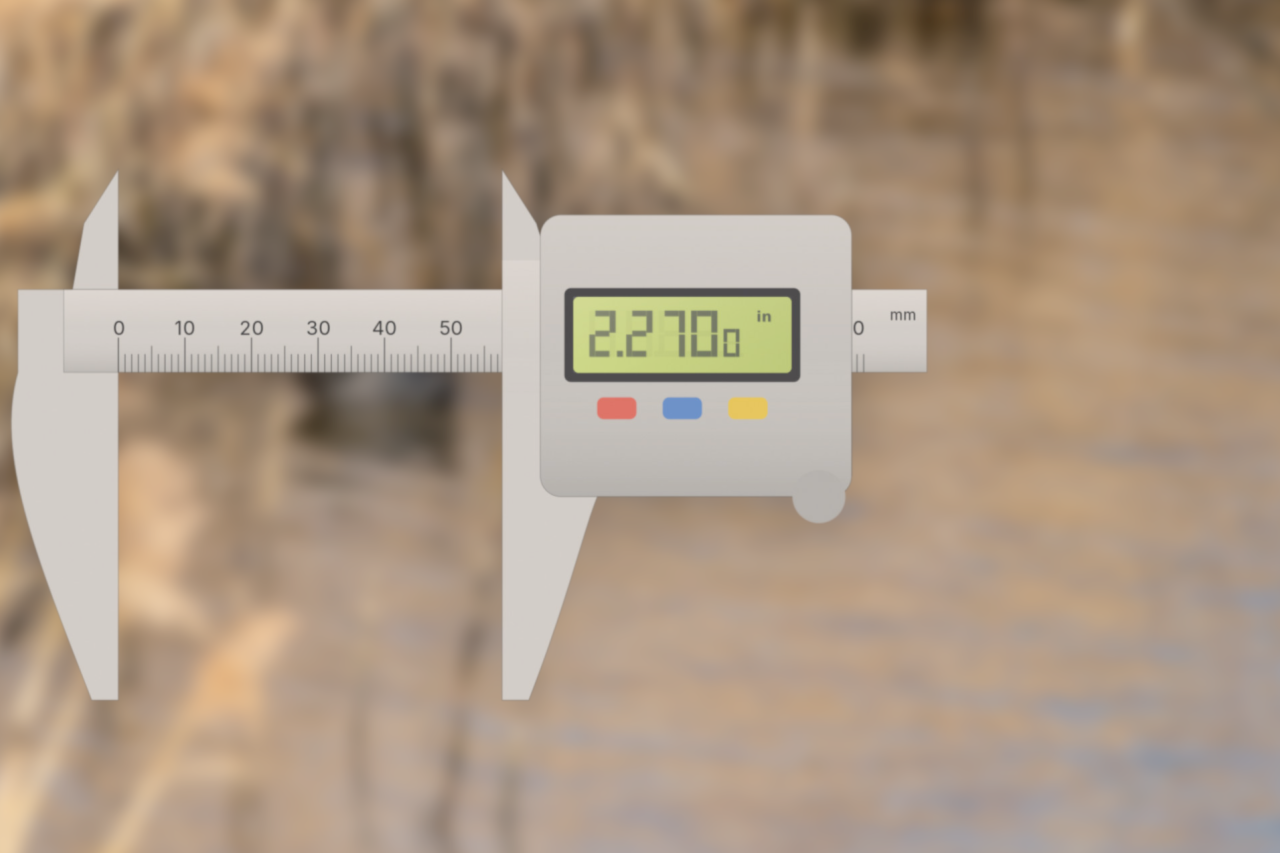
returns value=2.2700 unit=in
